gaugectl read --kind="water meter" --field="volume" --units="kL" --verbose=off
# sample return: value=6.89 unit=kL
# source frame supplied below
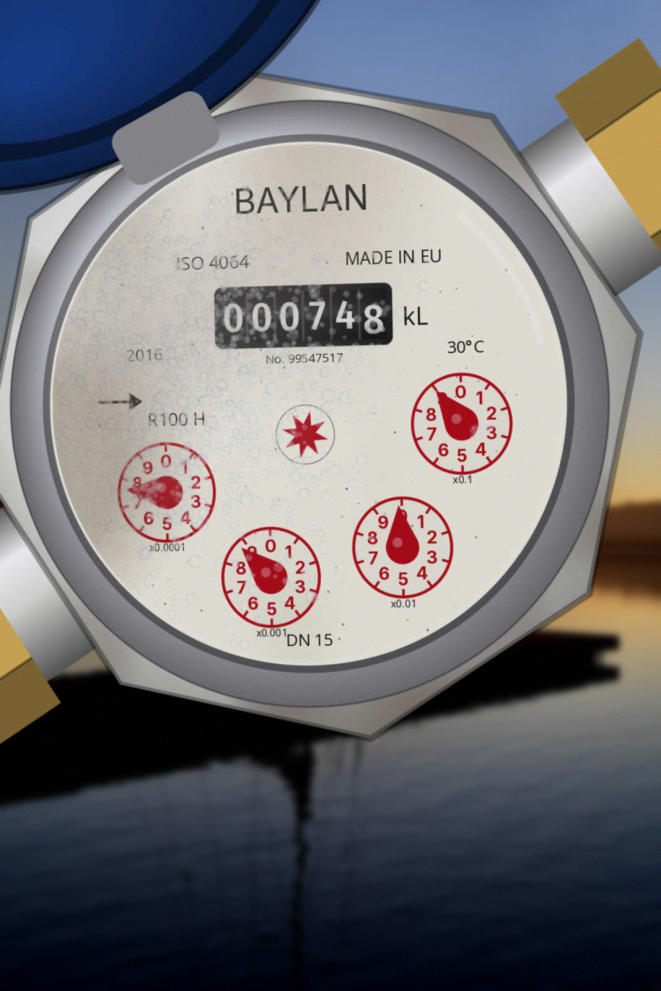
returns value=747.8987 unit=kL
